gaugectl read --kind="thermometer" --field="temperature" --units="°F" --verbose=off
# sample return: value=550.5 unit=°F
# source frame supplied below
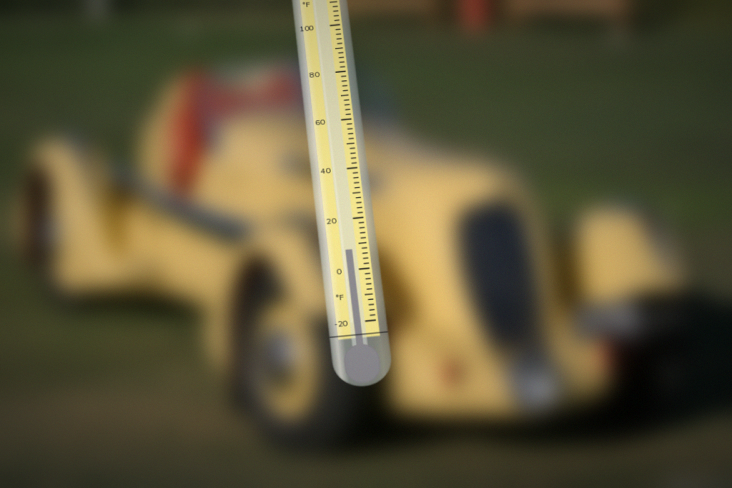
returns value=8 unit=°F
